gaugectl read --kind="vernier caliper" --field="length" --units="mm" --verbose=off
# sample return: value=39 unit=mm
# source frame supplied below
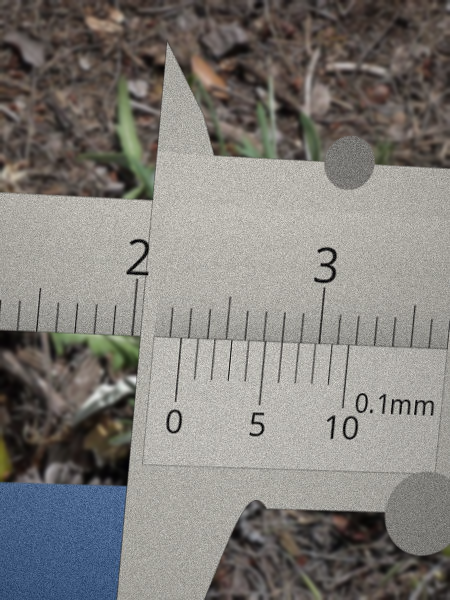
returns value=22.6 unit=mm
